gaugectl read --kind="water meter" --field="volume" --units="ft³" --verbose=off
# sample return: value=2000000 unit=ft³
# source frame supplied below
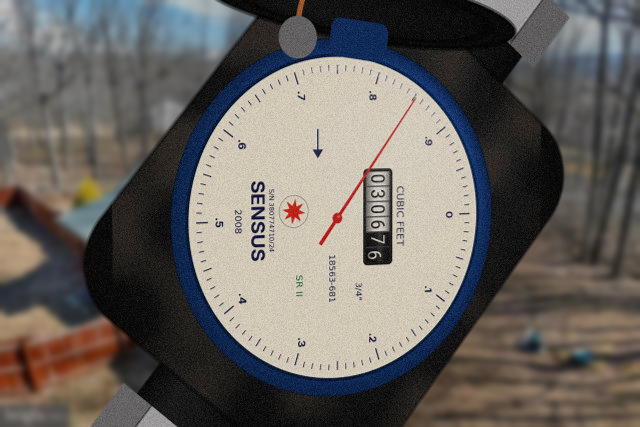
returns value=30675.85 unit=ft³
